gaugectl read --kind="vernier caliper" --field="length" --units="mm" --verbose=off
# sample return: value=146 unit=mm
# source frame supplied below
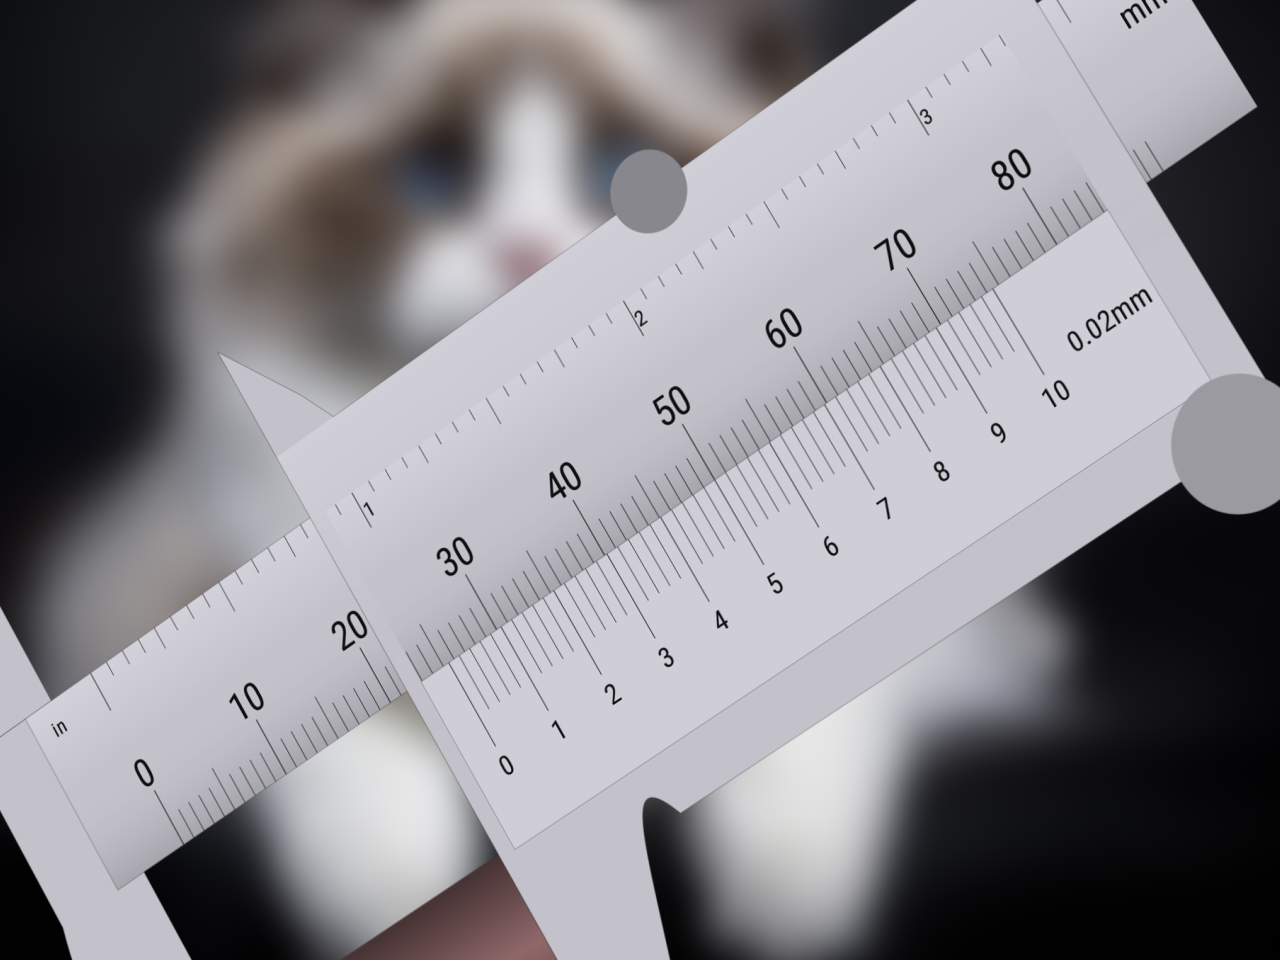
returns value=25.5 unit=mm
